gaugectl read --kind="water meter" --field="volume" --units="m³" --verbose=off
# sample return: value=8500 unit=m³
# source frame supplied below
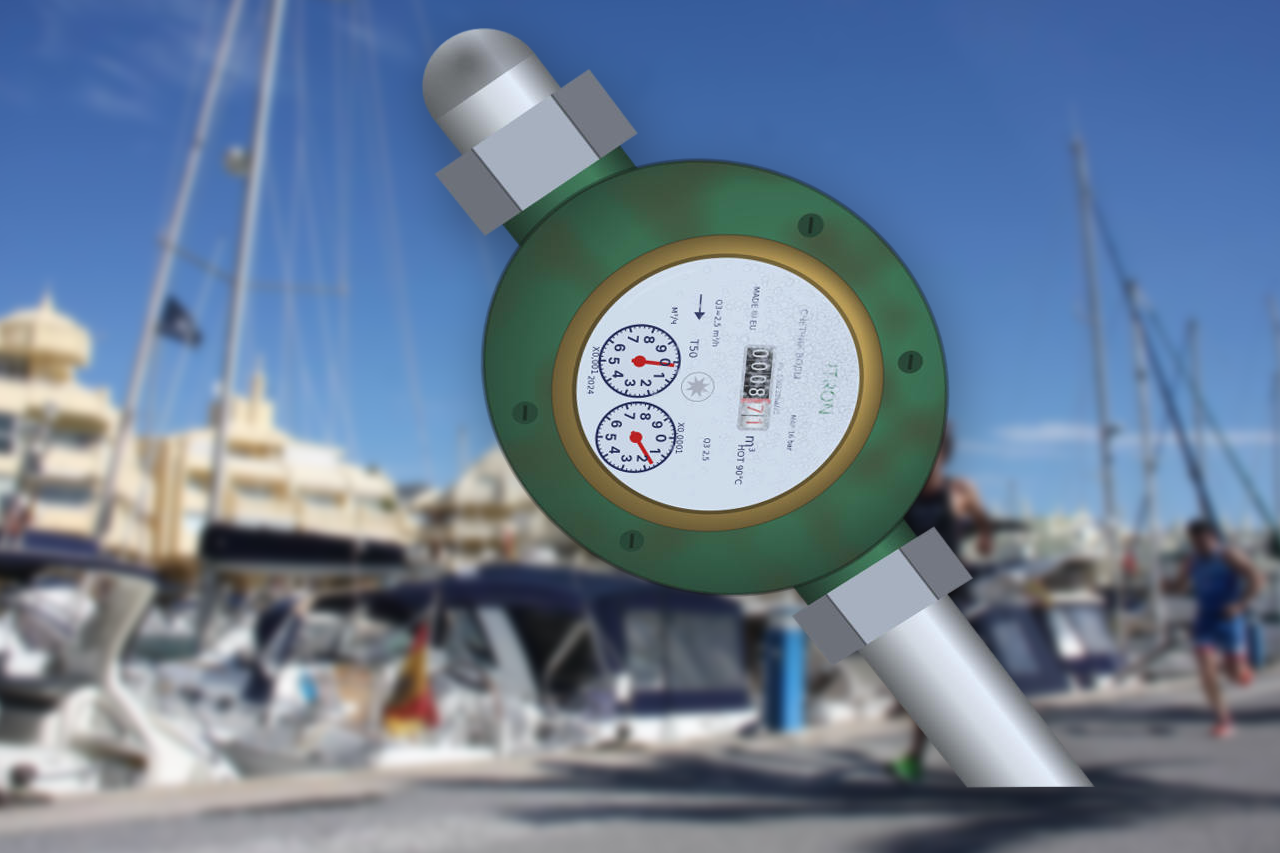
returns value=8.7101 unit=m³
